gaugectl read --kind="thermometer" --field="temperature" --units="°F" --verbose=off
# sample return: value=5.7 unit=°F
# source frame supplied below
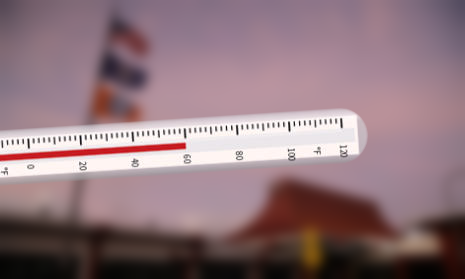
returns value=60 unit=°F
